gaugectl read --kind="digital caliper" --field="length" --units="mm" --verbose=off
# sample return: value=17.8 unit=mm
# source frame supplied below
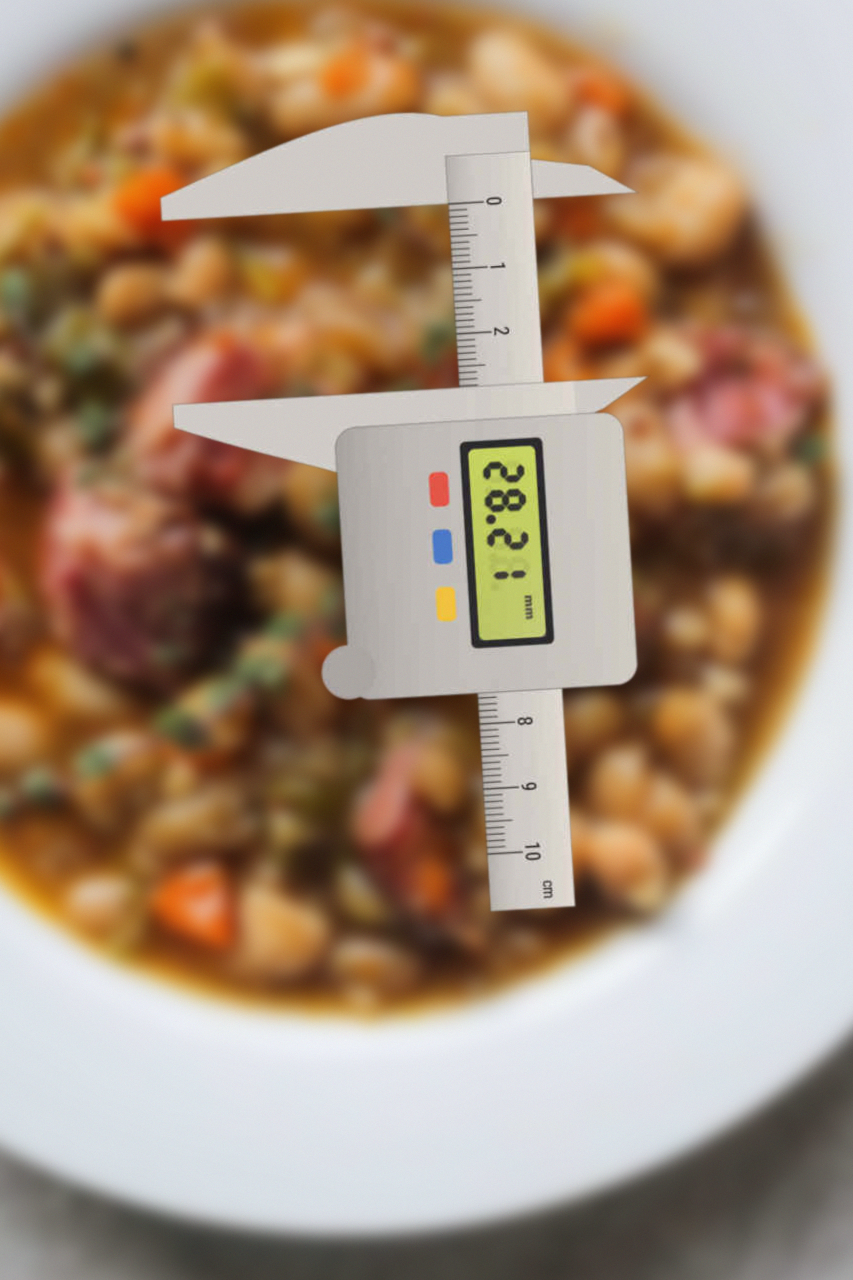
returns value=28.21 unit=mm
